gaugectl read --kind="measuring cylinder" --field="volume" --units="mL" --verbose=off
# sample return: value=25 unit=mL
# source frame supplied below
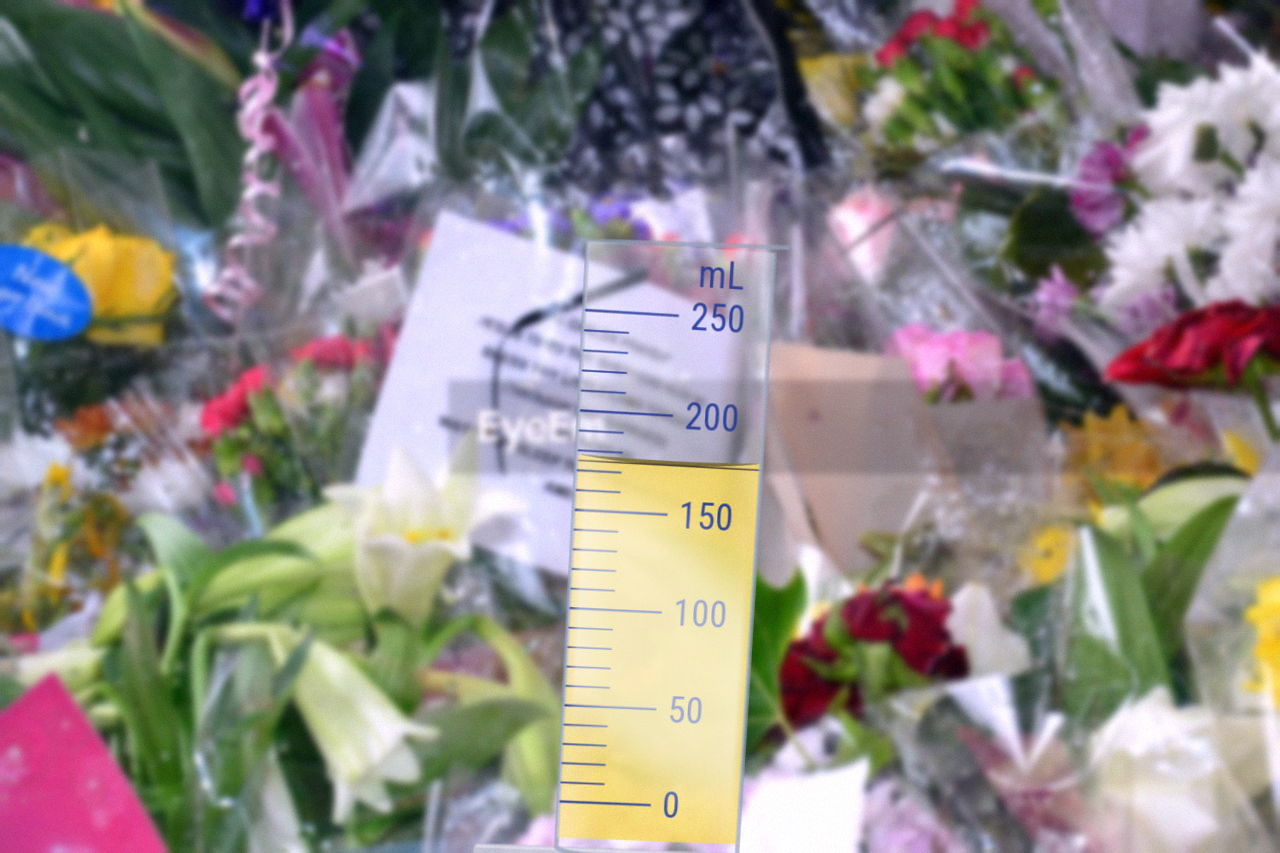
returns value=175 unit=mL
